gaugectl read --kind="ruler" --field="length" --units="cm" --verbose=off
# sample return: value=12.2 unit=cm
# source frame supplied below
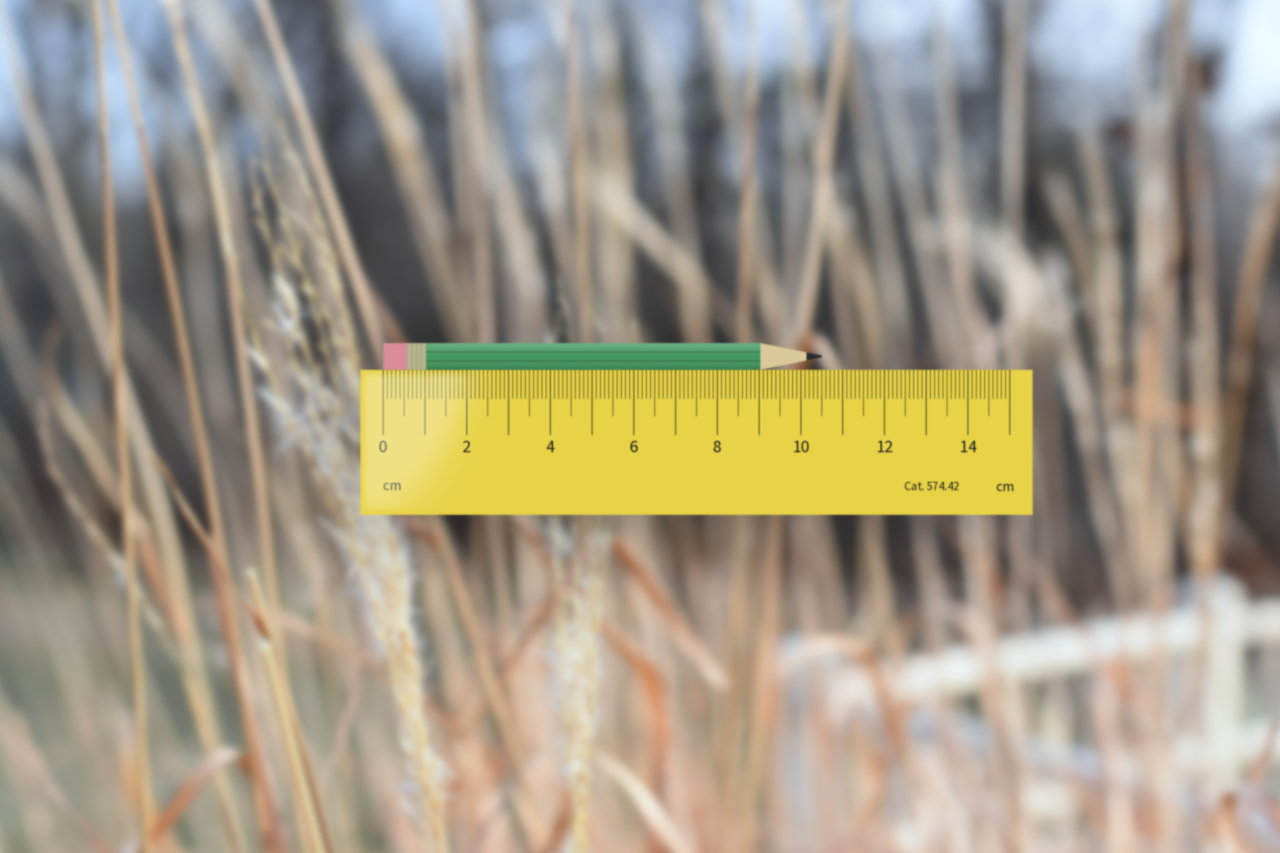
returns value=10.5 unit=cm
